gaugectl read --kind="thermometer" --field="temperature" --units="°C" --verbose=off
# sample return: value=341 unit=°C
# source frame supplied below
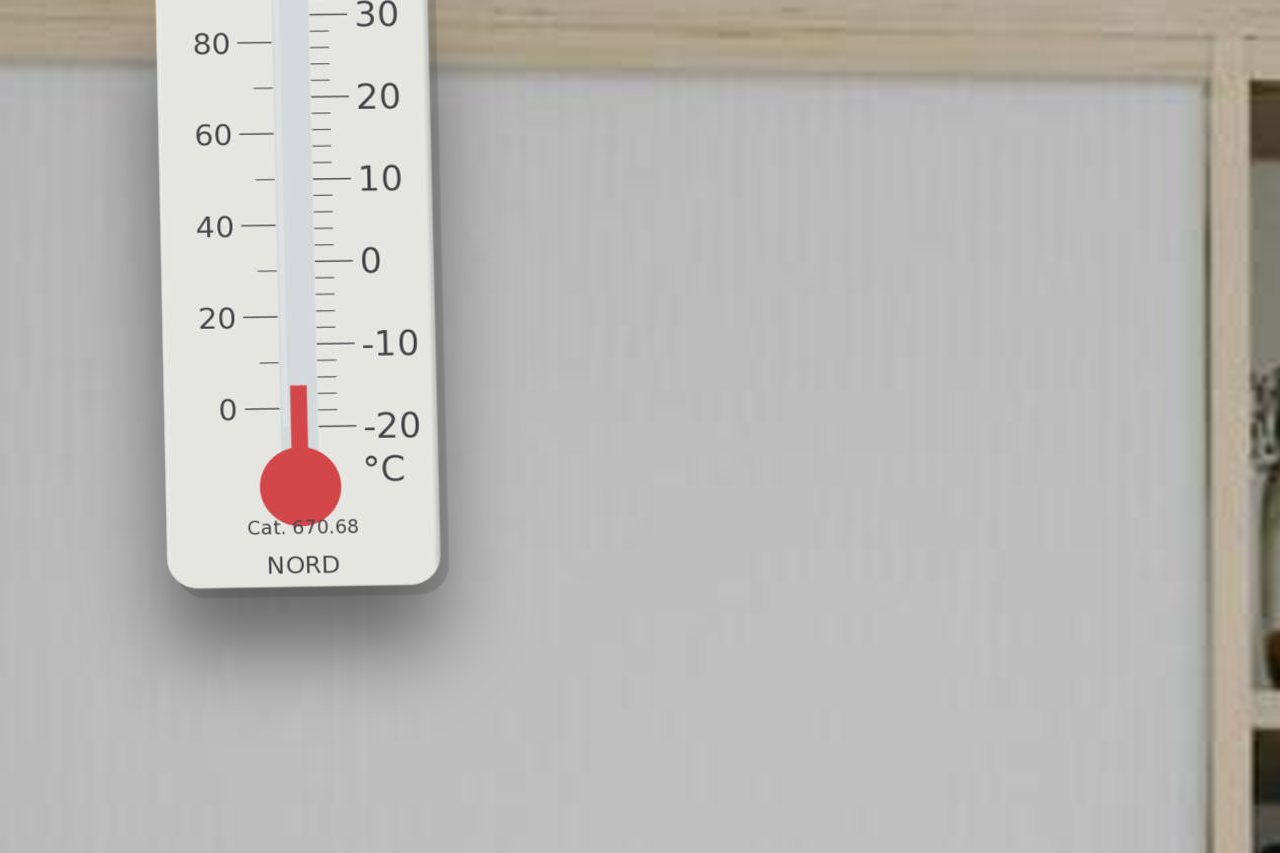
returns value=-15 unit=°C
